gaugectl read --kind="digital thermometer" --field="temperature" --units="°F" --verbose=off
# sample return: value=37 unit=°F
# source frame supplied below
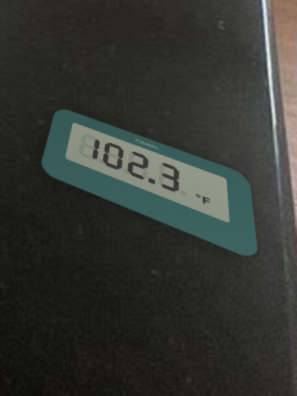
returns value=102.3 unit=°F
